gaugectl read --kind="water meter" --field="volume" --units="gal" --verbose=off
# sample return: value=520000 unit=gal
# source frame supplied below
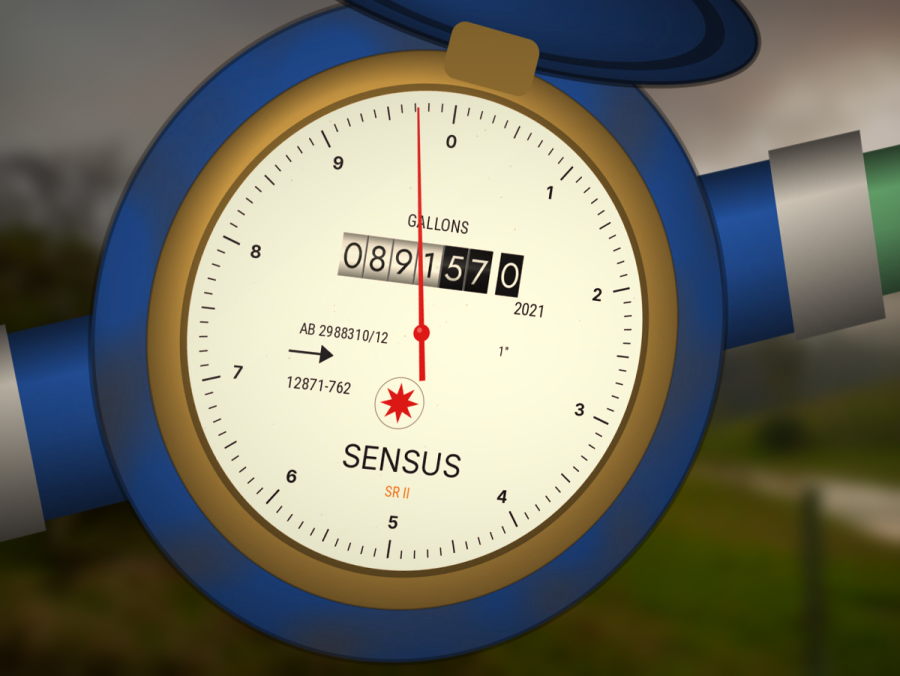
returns value=891569.7 unit=gal
